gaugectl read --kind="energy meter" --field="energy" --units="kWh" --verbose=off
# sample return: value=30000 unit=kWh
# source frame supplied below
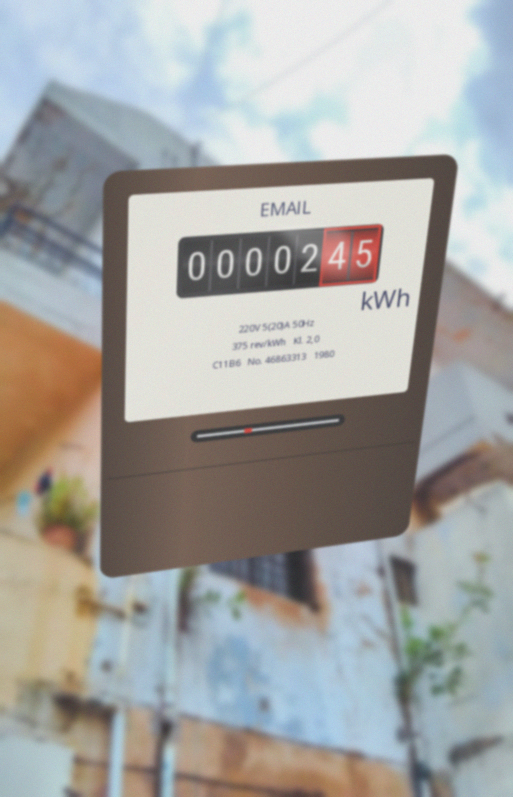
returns value=2.45 unit=kWh
